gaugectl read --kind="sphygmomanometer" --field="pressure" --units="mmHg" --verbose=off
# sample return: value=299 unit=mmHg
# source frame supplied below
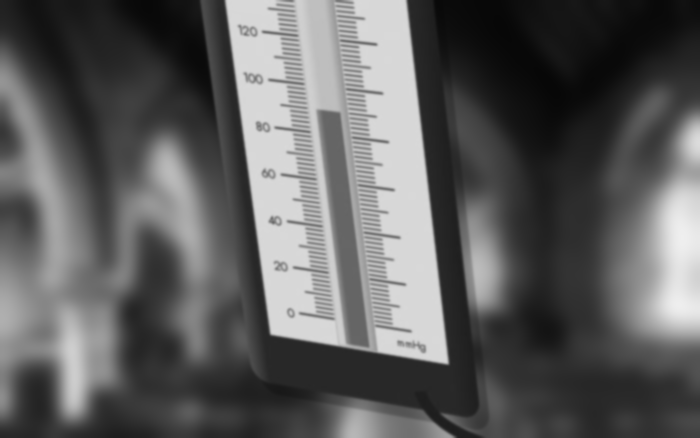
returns value=90 unit=mmHg
